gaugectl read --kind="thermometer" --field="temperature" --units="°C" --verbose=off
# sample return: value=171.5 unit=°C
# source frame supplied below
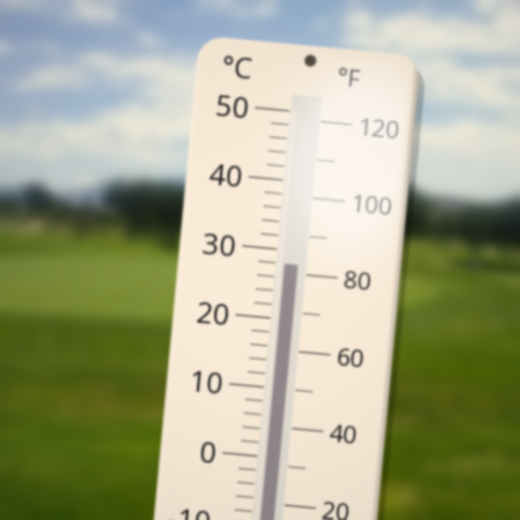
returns value=28 unit=°C
